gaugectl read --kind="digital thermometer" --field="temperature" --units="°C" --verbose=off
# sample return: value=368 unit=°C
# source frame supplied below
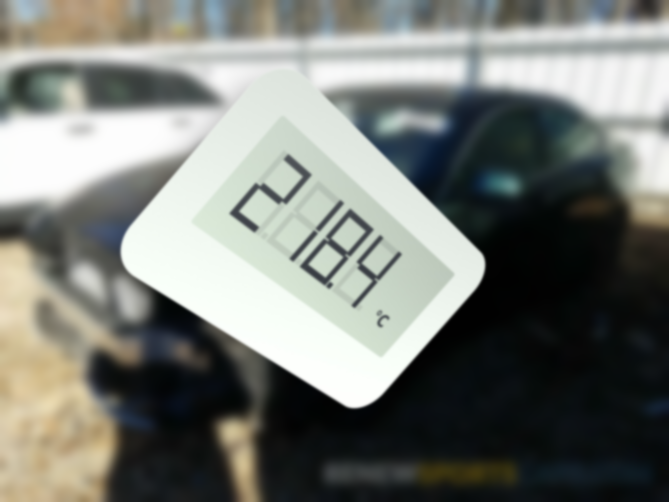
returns value=218.4 unit=°C
